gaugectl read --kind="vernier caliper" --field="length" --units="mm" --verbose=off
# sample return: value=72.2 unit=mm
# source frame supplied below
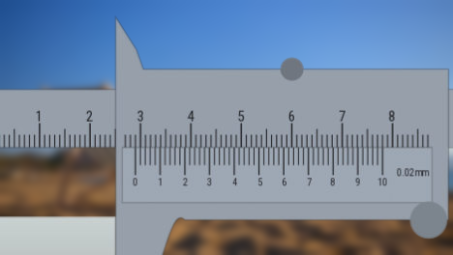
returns value=29.0 unit=mm
